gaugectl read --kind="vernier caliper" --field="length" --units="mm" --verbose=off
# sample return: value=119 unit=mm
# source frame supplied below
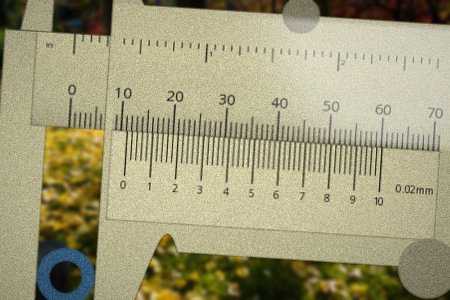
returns value=11.2 unit=mm
